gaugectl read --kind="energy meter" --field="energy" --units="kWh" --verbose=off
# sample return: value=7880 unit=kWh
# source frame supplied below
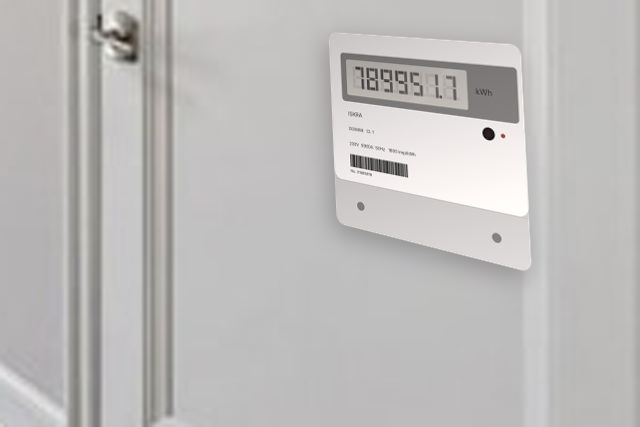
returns value=789951.7 unit=kWh
